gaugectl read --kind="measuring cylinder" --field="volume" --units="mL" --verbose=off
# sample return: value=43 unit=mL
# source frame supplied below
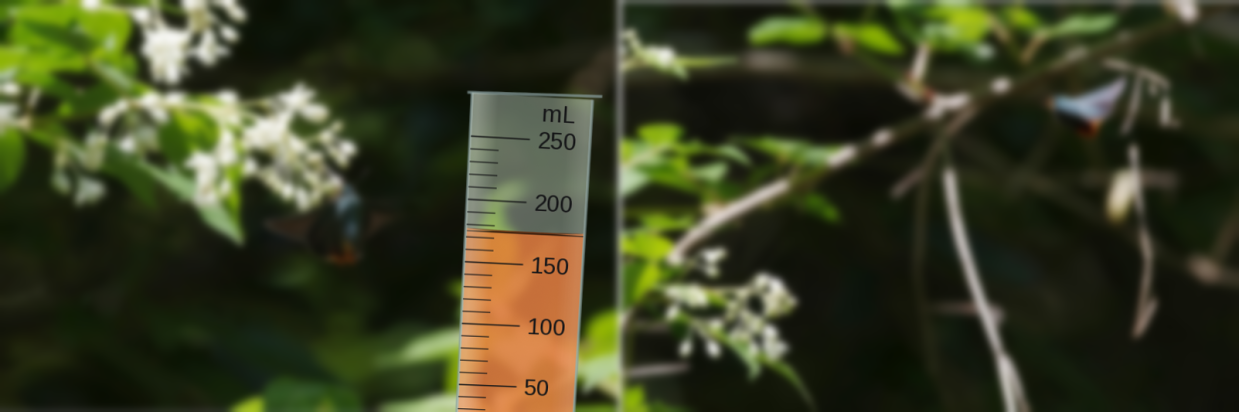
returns value=175 unit=mL
